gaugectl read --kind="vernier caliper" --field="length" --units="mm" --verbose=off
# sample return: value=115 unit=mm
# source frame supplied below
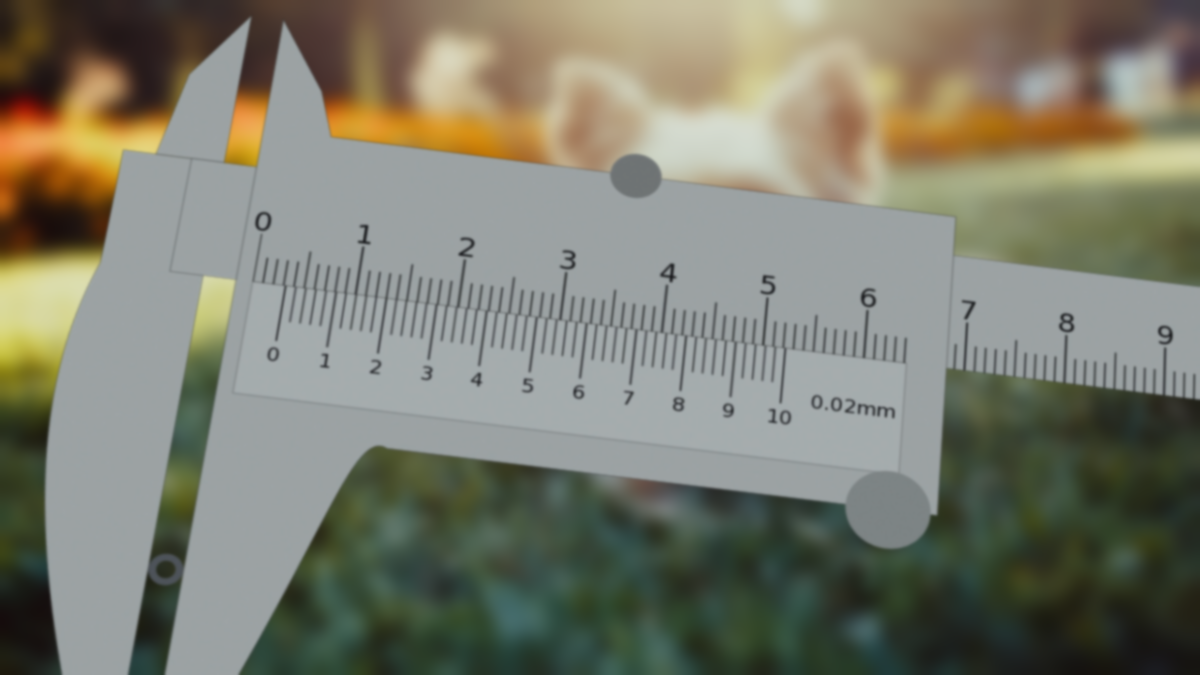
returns value=3.2 unit=mm
